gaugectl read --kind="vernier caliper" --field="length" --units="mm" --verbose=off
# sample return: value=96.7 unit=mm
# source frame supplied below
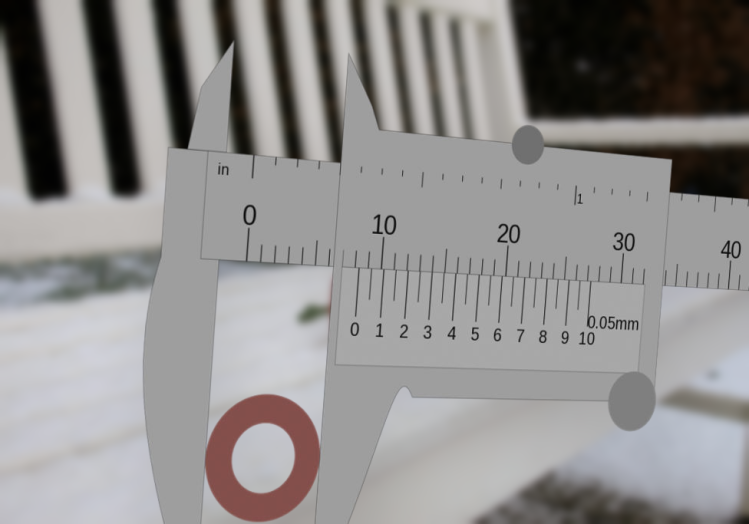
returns value=8.3 unit=mm
